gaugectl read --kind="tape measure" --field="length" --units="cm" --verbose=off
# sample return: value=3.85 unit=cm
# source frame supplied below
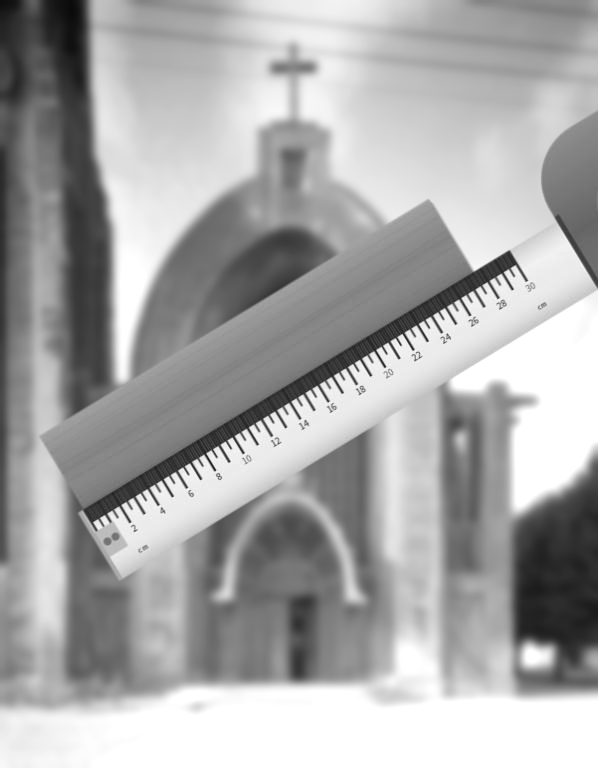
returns value=27.5 unit=cm
